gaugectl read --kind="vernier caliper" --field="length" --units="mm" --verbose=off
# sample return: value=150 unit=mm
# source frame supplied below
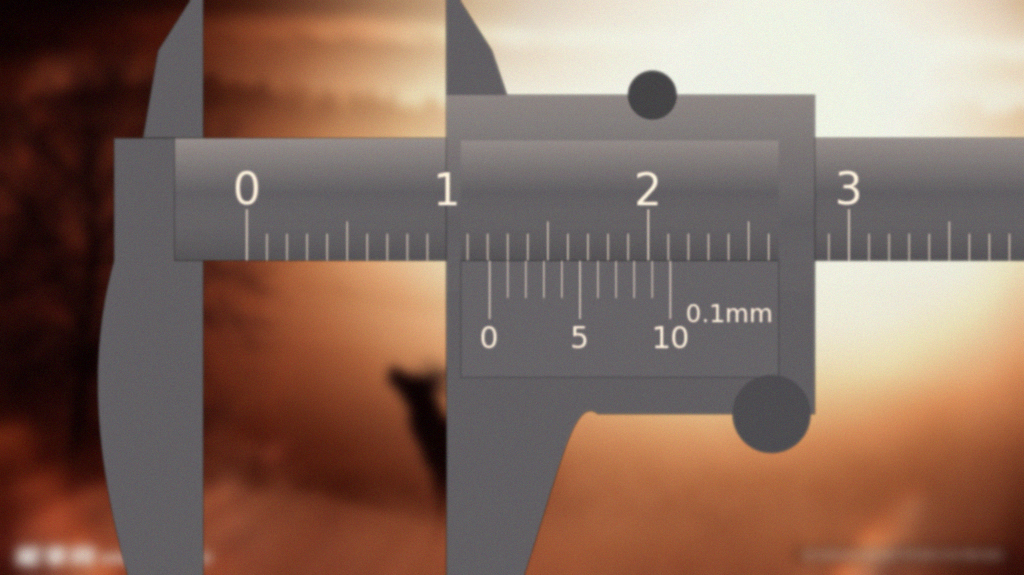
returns value=12.1 unit=mm
